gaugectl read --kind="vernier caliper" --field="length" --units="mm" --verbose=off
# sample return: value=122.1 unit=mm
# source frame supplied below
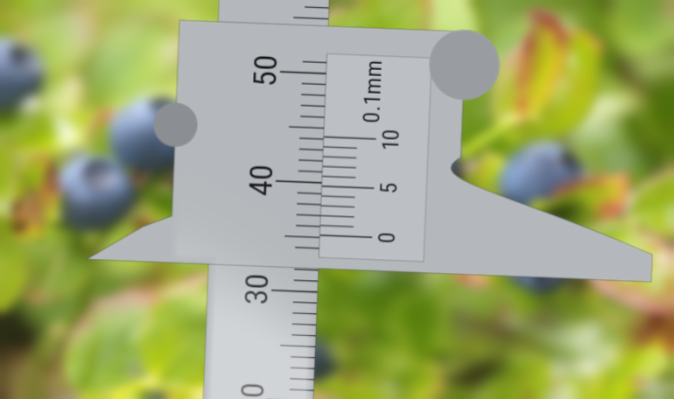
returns value=35.2 unit=mm
